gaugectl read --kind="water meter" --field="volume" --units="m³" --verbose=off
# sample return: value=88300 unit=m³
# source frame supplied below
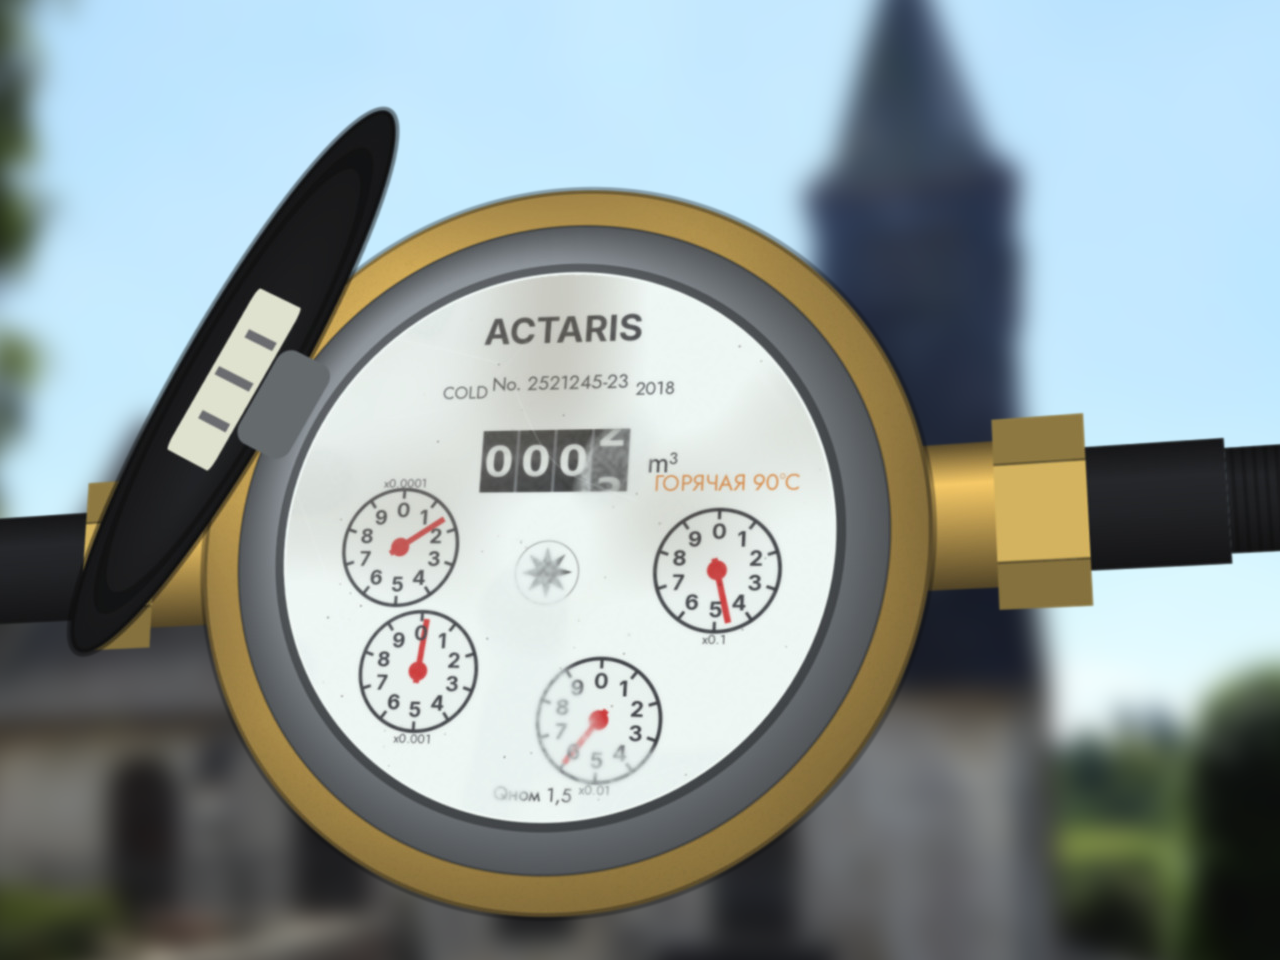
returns value=2.4601 unit=m³
